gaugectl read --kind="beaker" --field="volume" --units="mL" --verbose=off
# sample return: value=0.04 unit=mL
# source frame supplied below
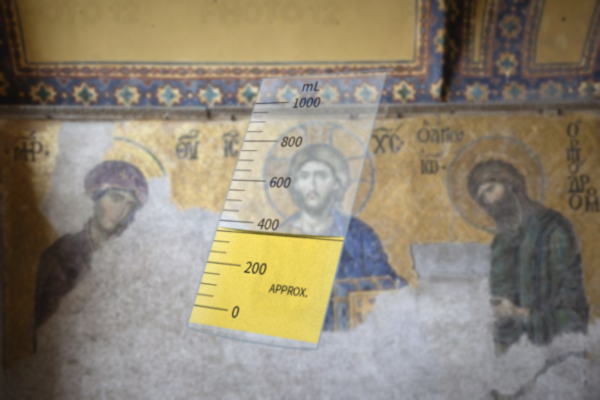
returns value=350 unit=mL
